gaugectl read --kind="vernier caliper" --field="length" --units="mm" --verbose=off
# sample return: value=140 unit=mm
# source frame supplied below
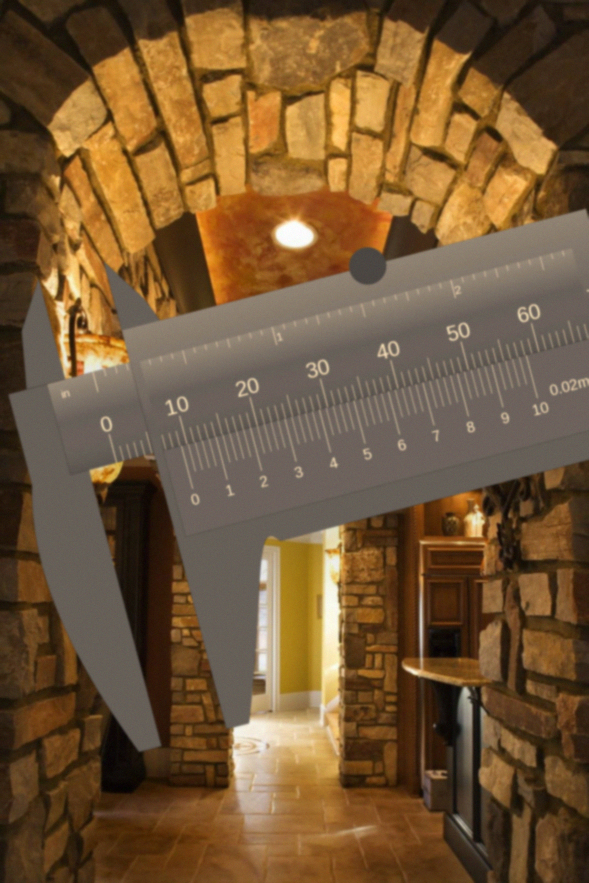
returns value=9.2 unit=mm
